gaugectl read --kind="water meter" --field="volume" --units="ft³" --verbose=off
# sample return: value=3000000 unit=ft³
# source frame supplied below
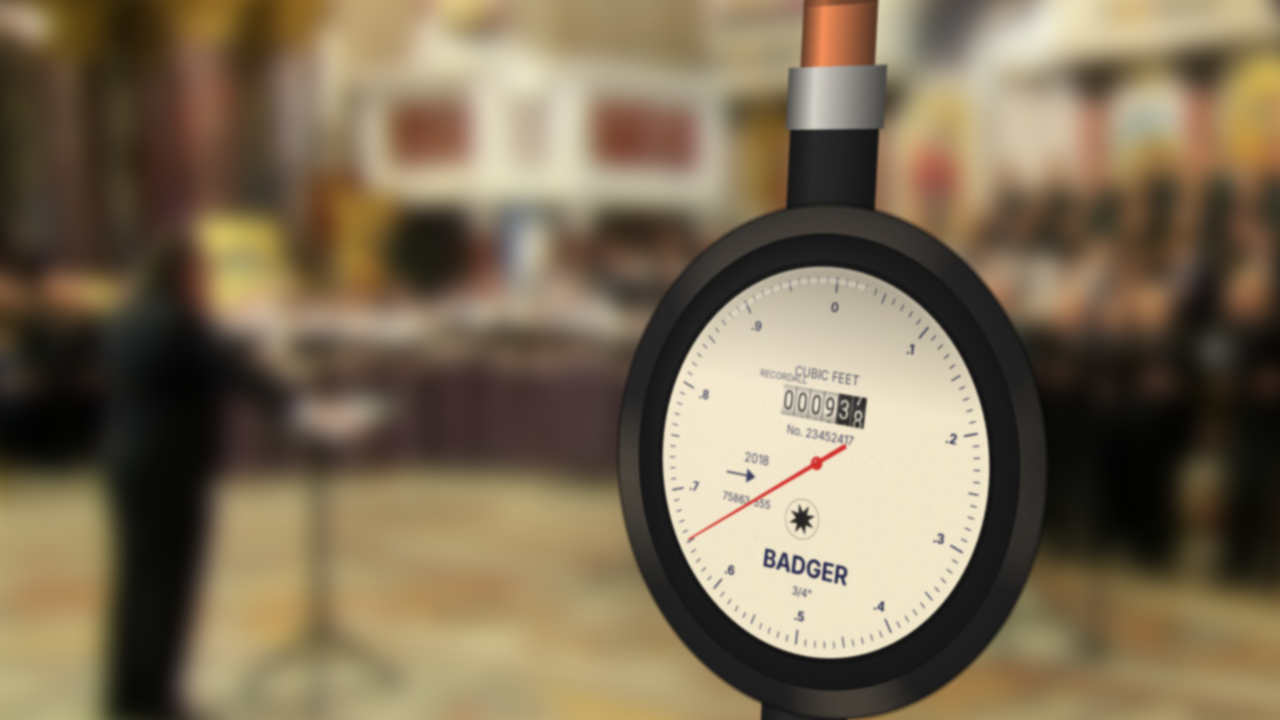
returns value=937.65 unit=ft³
